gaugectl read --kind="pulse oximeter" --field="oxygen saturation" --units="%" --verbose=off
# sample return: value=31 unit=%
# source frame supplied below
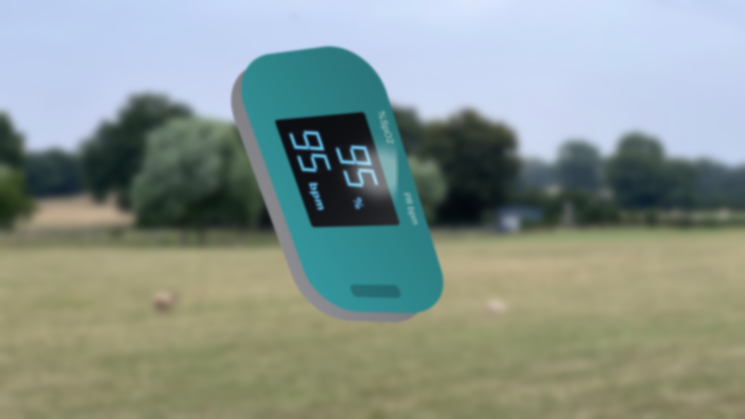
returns value=95 unit=%
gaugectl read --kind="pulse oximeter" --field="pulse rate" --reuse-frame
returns value=95 unit=bpm
